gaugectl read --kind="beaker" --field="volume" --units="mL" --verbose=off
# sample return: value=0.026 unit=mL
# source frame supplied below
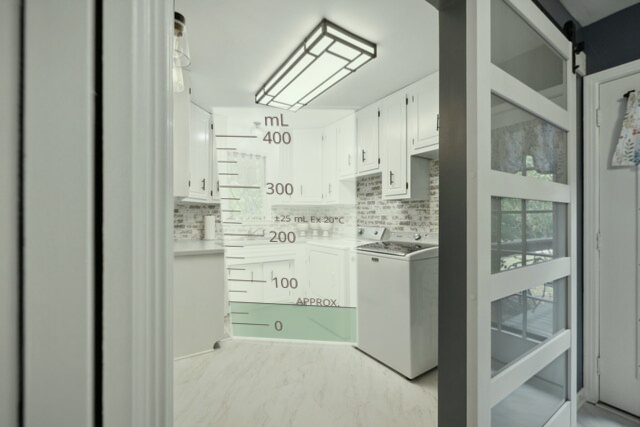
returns value=50 unit=mL
